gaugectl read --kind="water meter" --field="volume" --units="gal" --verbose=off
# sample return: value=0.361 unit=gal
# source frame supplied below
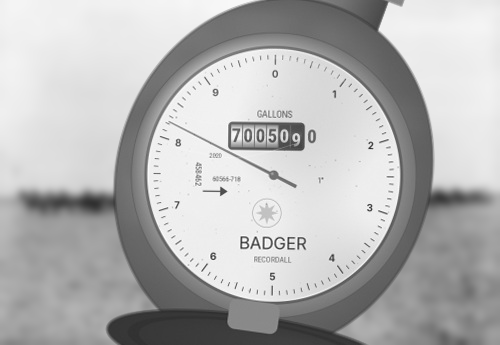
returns value=7005088.2 unit=gal
